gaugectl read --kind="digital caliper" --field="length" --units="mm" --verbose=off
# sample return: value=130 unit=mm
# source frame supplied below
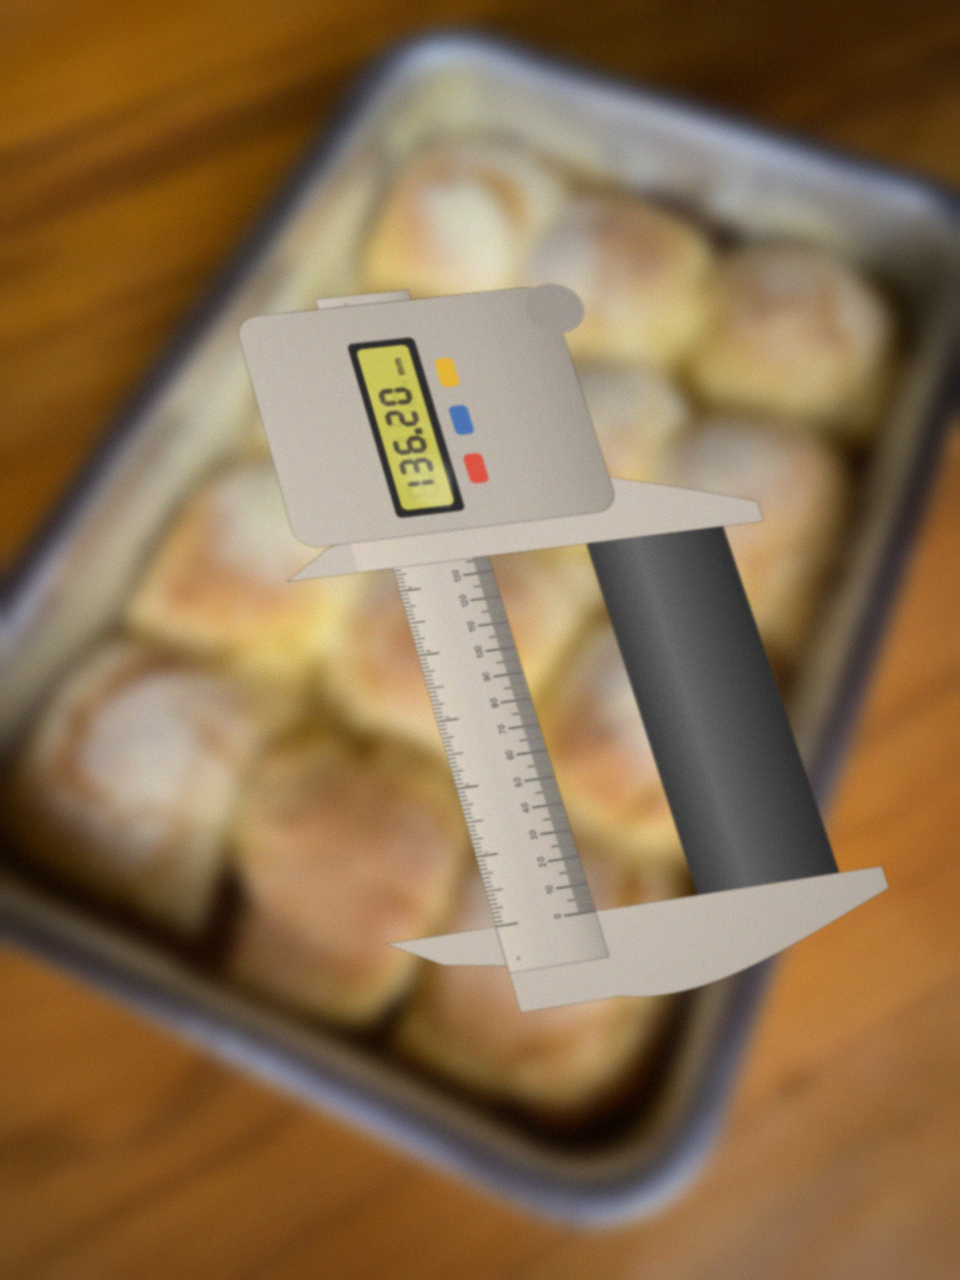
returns value=136.20 unit=mm
